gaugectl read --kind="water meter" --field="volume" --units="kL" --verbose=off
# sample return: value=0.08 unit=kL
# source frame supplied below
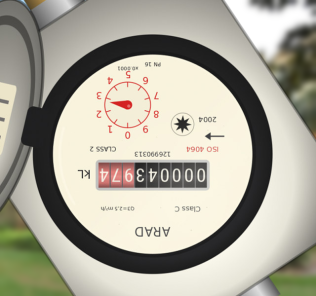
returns value=43.9742 unit=kL
